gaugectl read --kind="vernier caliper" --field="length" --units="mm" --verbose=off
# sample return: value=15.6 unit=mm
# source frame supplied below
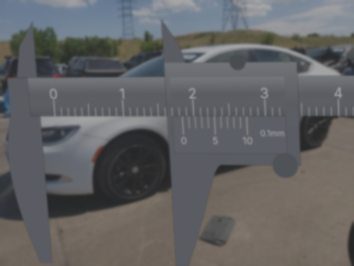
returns value=18.4 unit=mm
